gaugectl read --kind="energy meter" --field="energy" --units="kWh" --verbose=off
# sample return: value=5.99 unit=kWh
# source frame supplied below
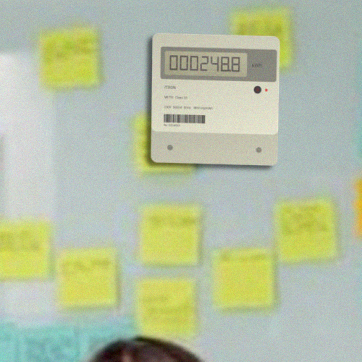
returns value=248.8 unit=kWh
